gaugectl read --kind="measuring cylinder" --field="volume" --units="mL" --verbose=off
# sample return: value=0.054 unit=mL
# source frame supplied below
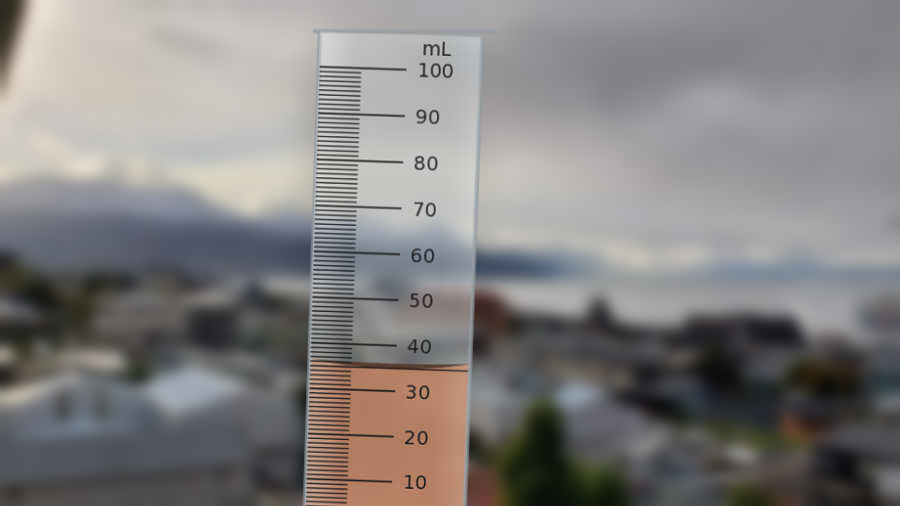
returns value=35 unit=mL
